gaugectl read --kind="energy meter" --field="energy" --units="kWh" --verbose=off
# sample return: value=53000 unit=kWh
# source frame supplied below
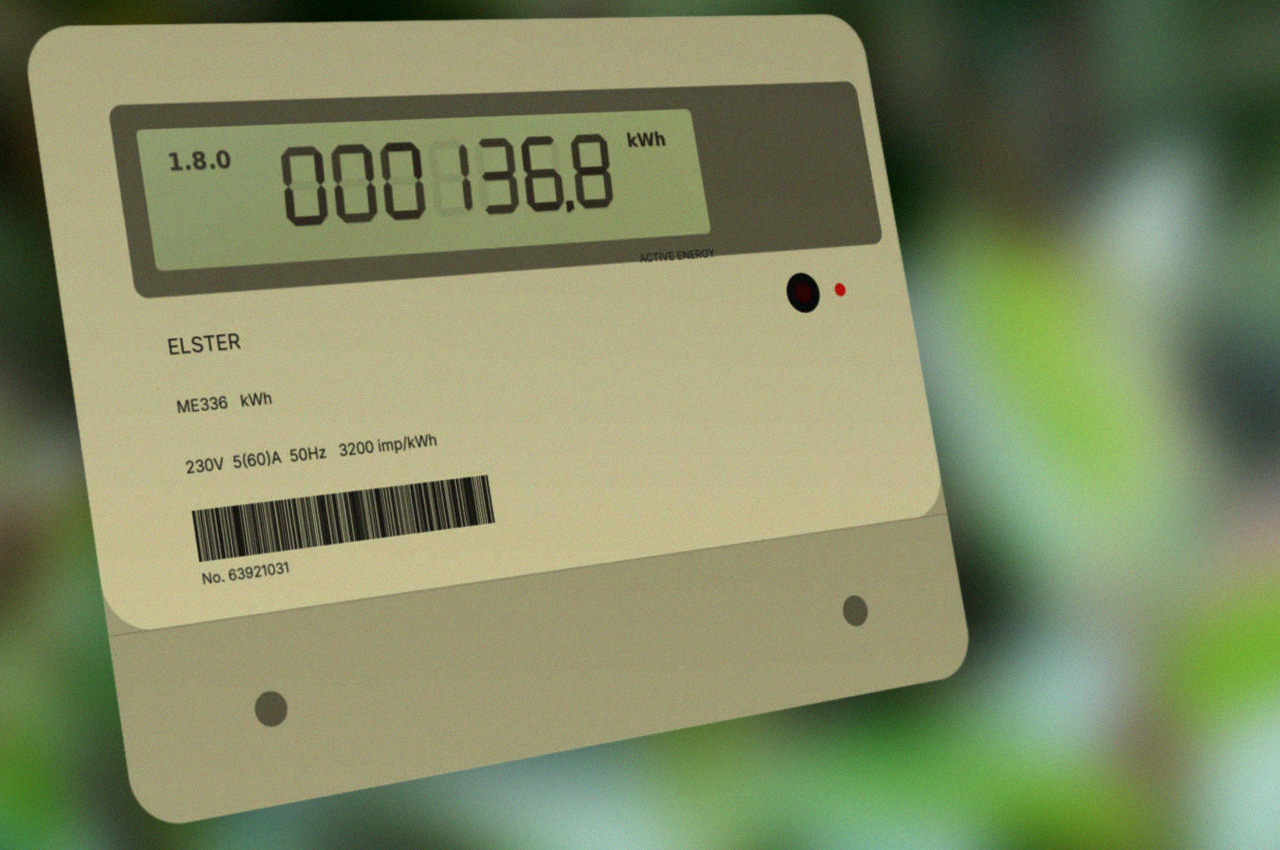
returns value=136.8 unit=kWh
